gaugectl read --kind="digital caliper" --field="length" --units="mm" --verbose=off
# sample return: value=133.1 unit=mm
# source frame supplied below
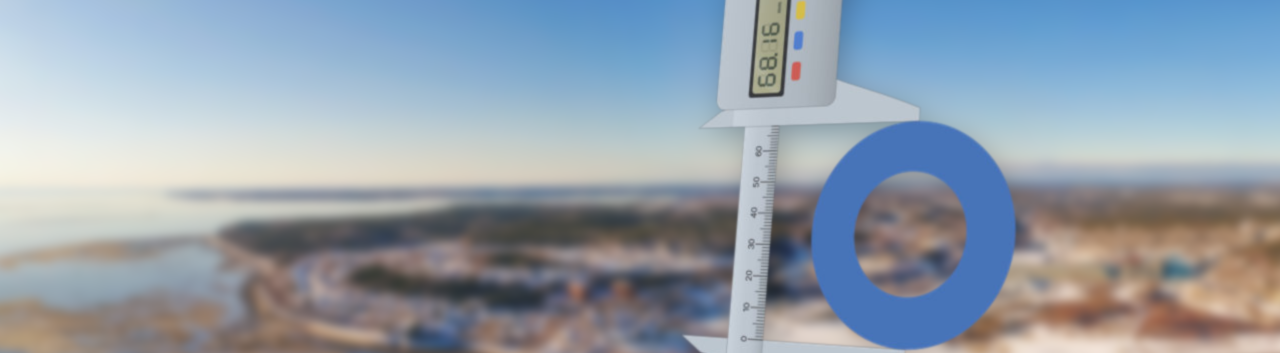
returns value=68.16 unit=mm
